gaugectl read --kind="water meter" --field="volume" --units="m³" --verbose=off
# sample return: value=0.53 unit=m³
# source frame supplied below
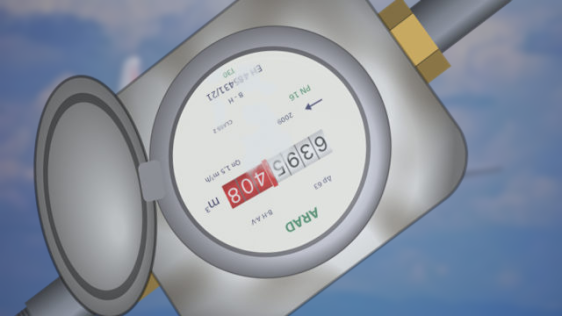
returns value=6395.408 unit=m³
